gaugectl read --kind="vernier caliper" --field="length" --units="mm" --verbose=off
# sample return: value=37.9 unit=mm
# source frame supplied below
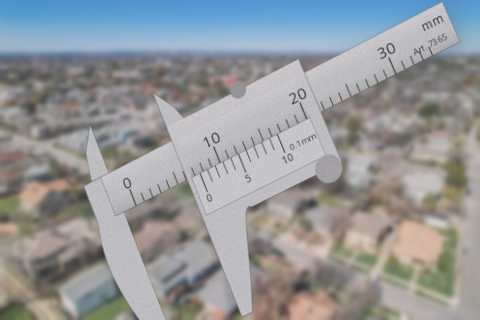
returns value=7.6 unit=mm
